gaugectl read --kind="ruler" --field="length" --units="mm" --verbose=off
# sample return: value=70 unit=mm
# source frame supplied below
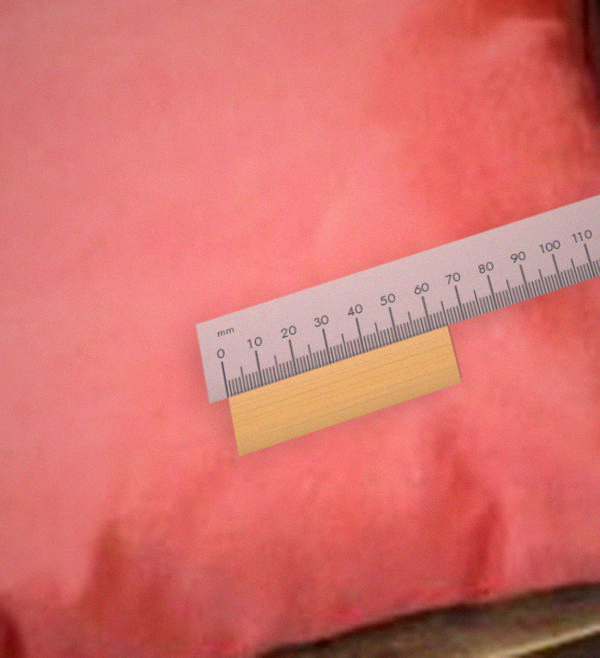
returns value=65 unit=mm
